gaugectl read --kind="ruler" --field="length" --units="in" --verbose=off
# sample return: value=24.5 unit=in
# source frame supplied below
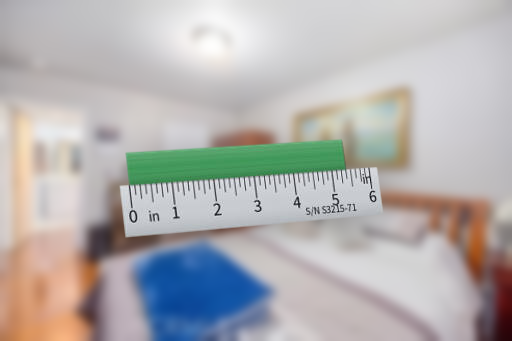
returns value=5.375 unit=in
